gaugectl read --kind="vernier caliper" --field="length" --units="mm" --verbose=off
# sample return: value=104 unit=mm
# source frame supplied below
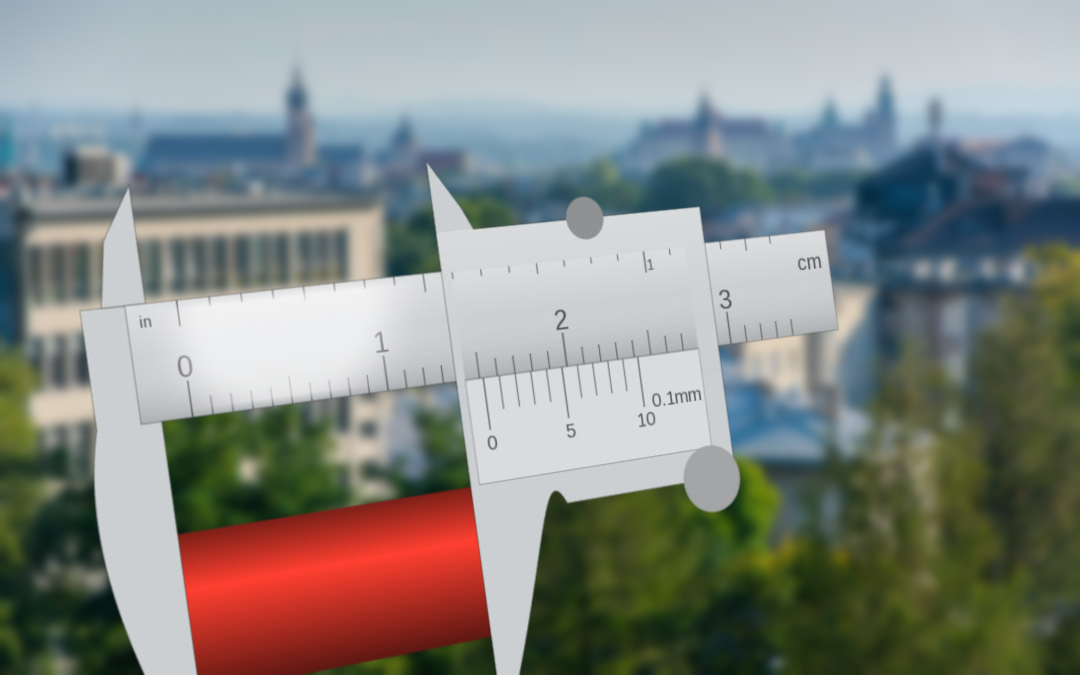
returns value=15.2 unit=mm
